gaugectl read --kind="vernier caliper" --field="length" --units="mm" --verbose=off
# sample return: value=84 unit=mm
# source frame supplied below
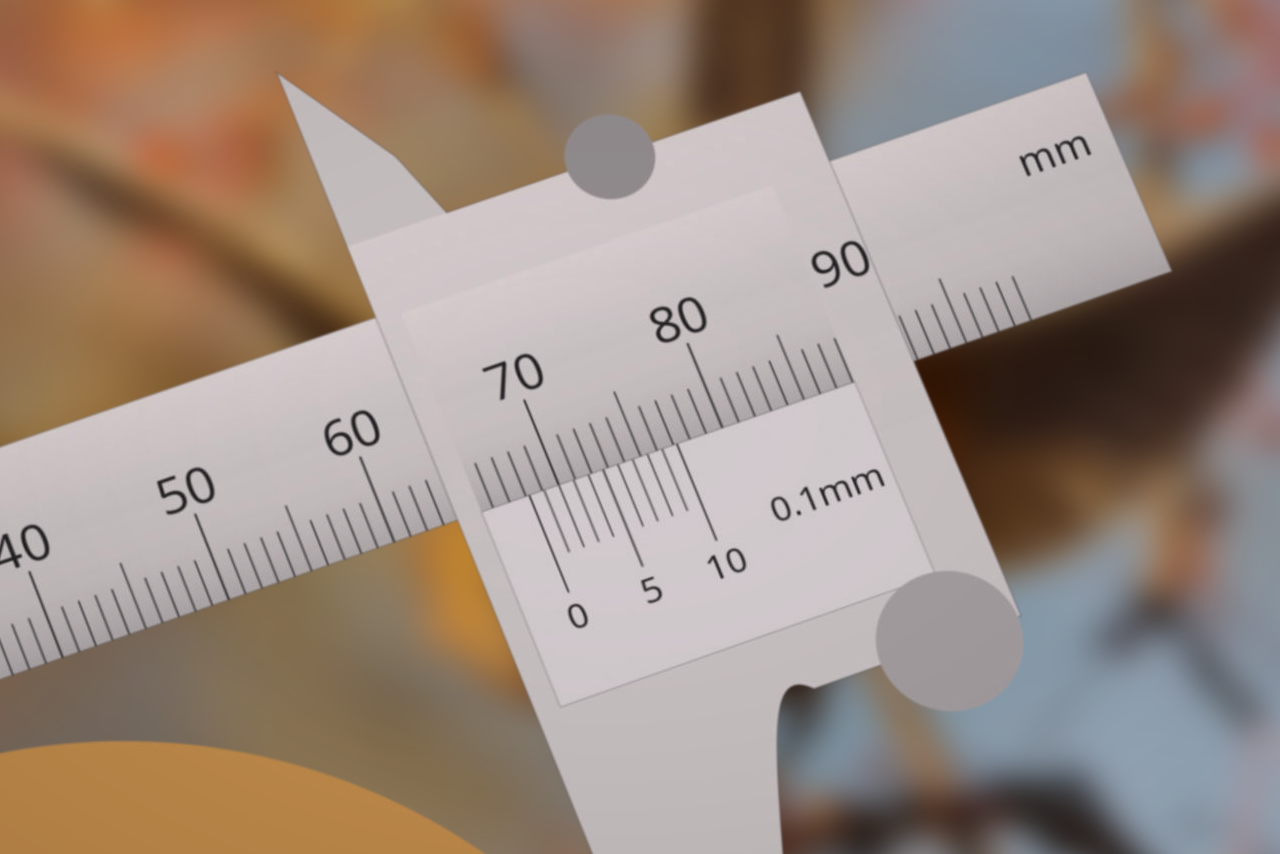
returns value=68.2 unit=mm
